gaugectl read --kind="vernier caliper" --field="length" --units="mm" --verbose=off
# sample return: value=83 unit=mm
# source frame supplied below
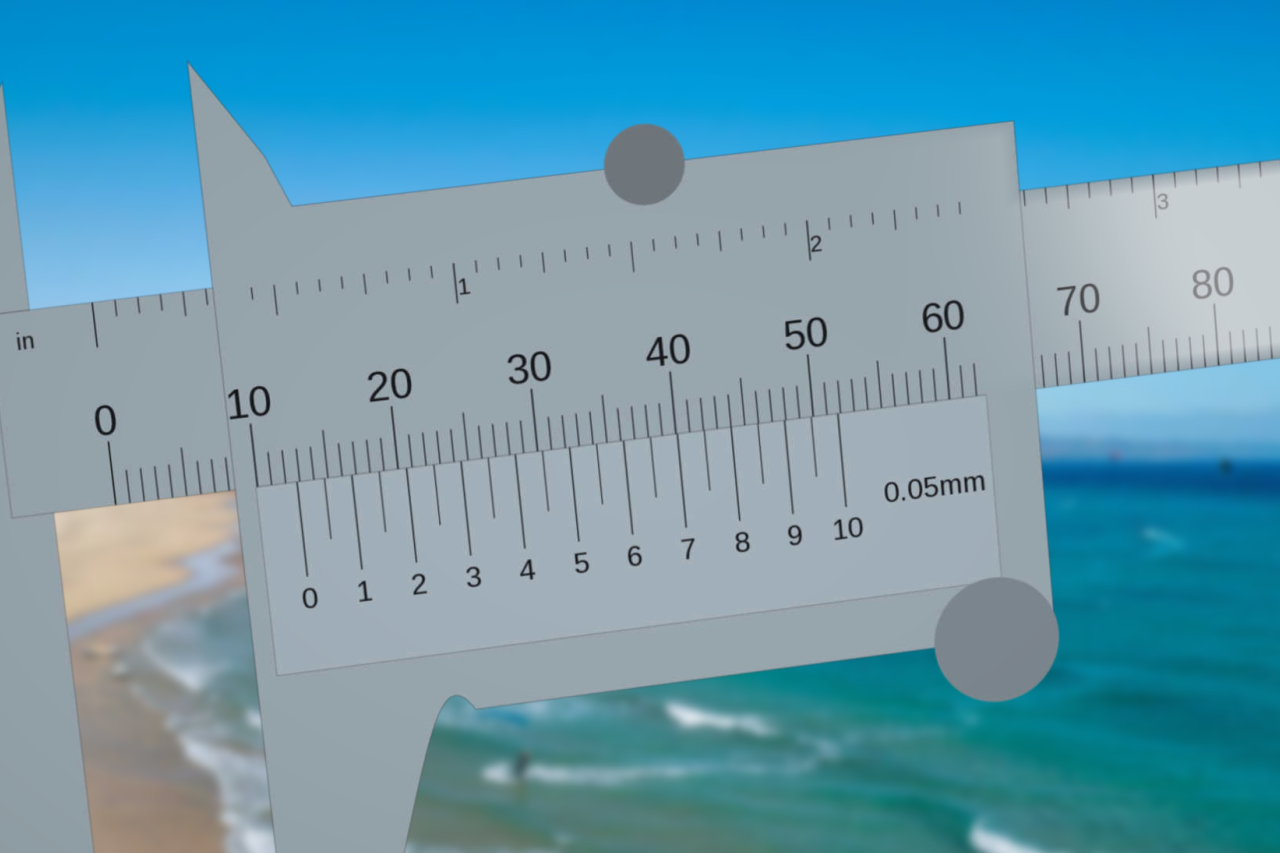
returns value=12.8 unit=mm
